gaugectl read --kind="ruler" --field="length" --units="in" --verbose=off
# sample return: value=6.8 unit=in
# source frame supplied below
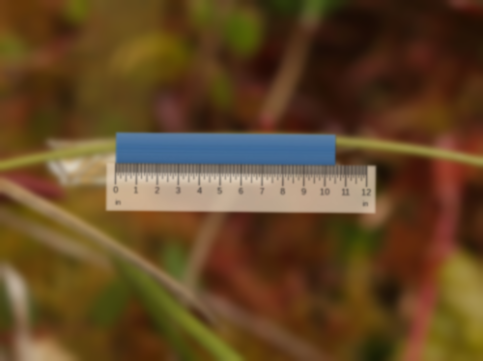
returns value=10.5 unit=in
